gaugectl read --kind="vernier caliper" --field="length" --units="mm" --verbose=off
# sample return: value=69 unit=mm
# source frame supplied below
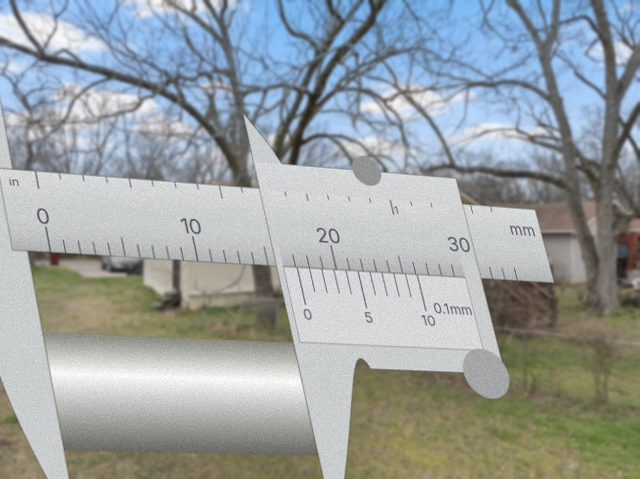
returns value=17.1 unit=mm
